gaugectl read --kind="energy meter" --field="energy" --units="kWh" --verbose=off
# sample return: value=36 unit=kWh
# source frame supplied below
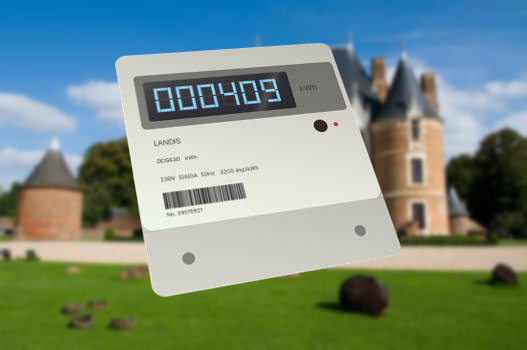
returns value=409 unit=kWh
